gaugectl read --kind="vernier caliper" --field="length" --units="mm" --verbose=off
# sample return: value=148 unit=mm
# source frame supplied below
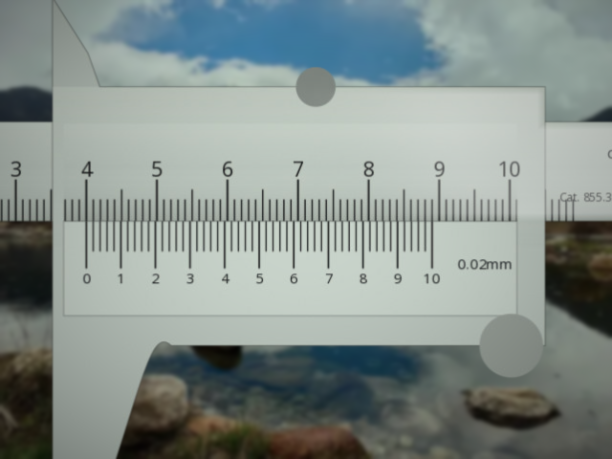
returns value=40.0 unit=mm
